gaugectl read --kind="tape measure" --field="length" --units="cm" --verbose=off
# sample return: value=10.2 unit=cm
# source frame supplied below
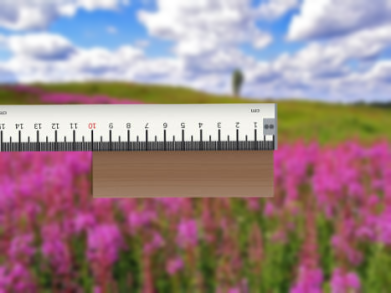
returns value=10 unit=cm
